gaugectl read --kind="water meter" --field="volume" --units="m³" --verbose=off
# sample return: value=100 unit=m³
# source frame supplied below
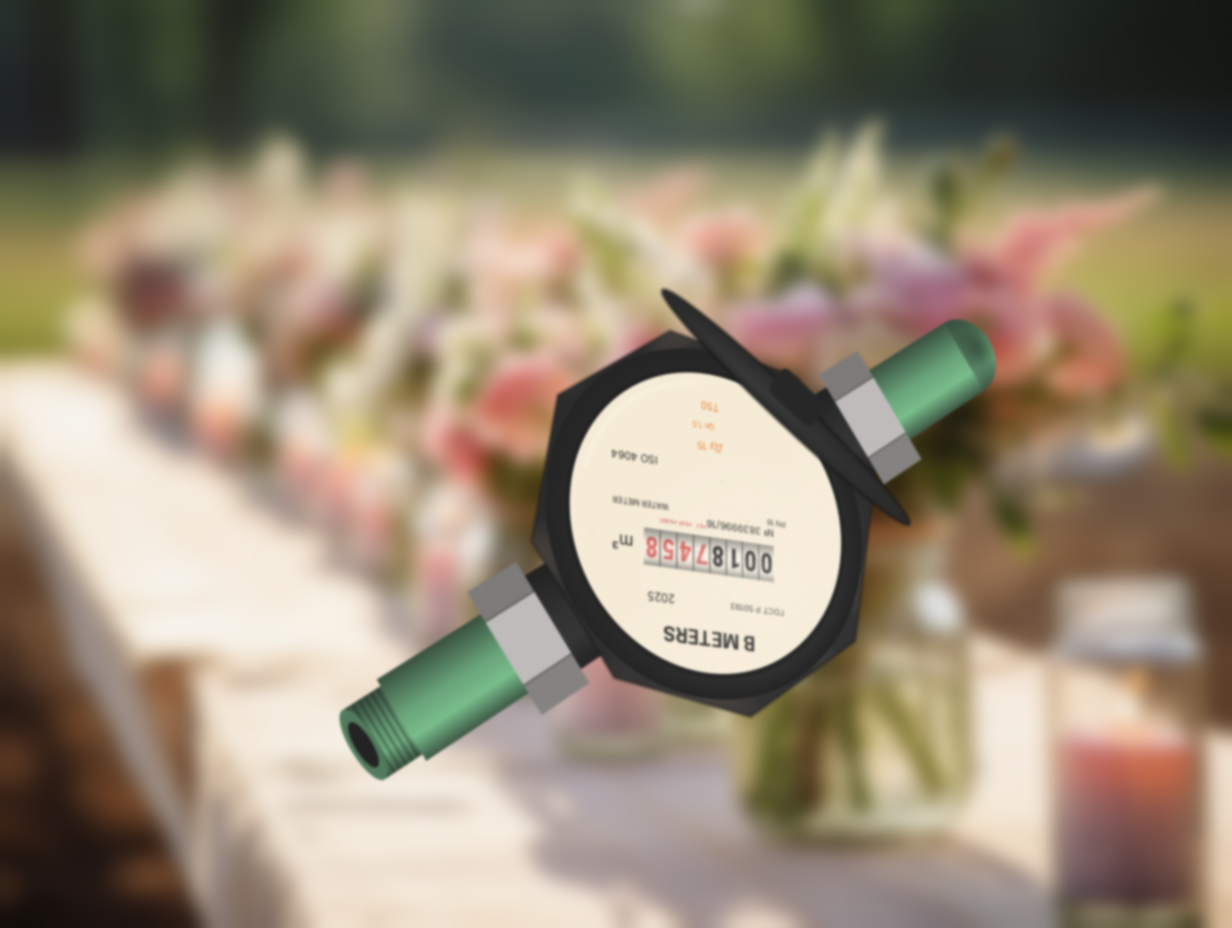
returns value=18.7458 unit=m³
